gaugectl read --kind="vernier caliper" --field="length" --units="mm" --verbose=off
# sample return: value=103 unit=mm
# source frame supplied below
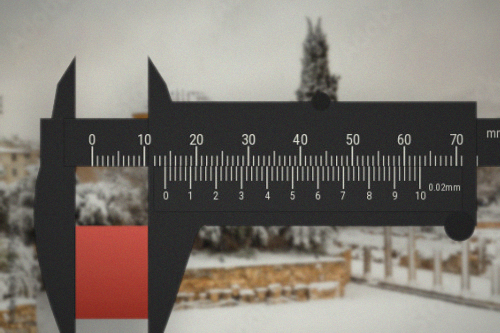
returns value=14.0 unit=mm
